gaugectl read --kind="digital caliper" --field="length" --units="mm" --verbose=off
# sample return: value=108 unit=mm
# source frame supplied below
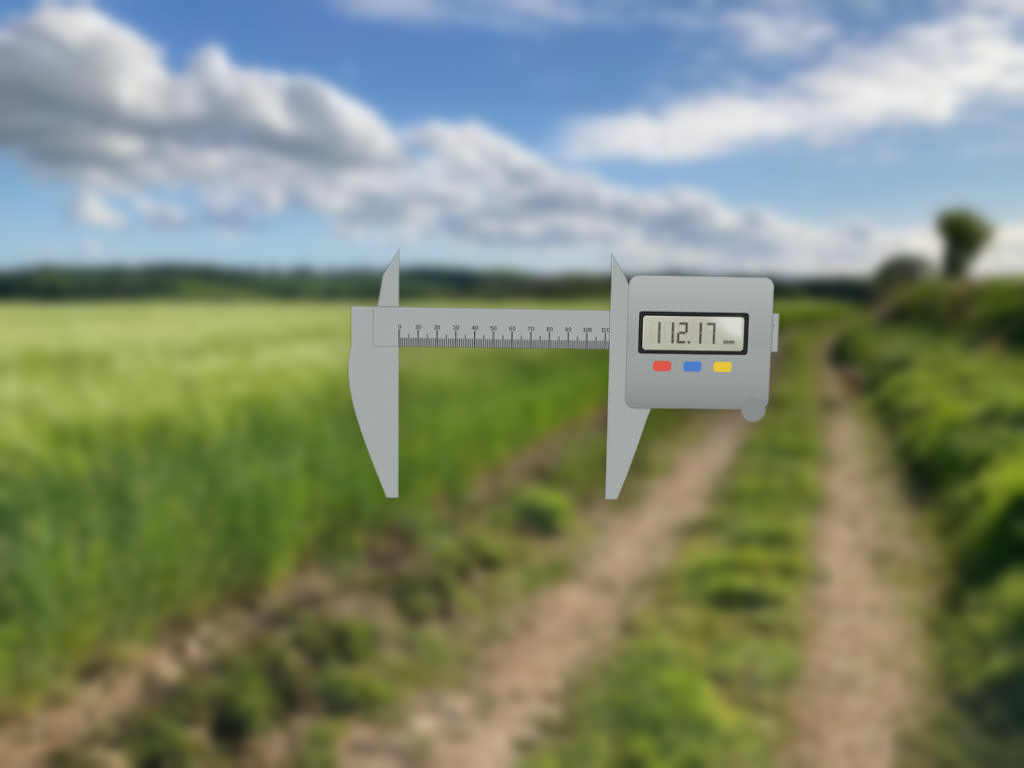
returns value=112.17 unit=mm
